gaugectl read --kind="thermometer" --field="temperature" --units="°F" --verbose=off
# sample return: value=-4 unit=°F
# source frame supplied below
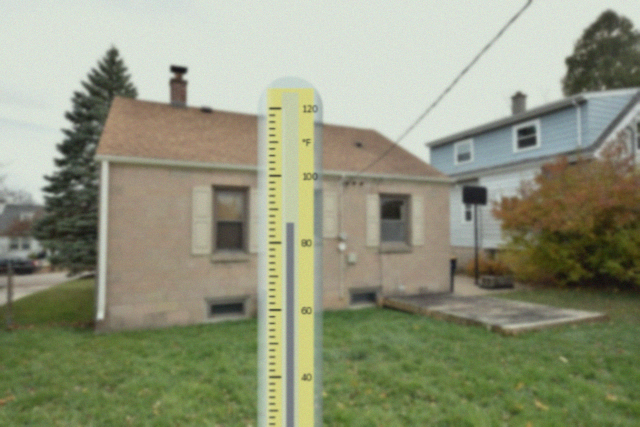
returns value=86 unit=°F
